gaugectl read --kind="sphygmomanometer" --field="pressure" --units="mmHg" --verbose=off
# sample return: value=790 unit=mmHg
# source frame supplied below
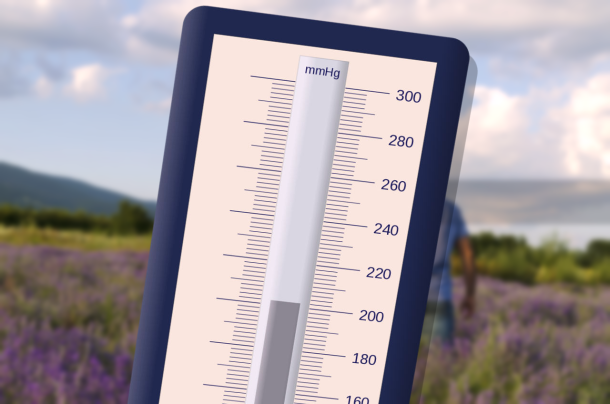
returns value=202 unit=mmHg
